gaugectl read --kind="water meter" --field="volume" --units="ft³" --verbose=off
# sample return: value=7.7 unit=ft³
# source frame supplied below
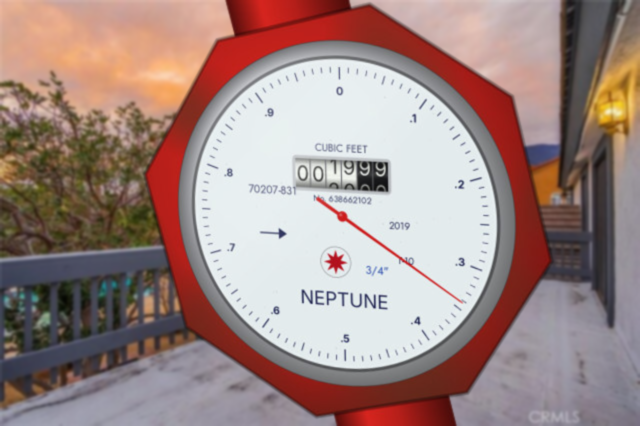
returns value=1999.34 unit=ft³
